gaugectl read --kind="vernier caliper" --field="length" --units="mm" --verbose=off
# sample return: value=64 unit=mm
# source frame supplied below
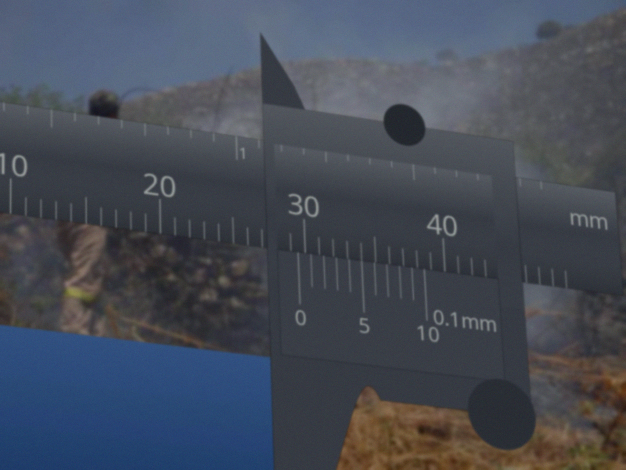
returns value=29.5 unit=mm
